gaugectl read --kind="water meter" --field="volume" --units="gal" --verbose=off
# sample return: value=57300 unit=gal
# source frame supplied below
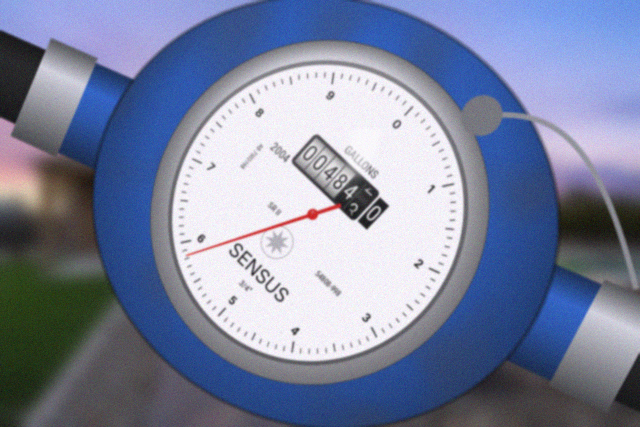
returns value=48425.8 unit=gal
